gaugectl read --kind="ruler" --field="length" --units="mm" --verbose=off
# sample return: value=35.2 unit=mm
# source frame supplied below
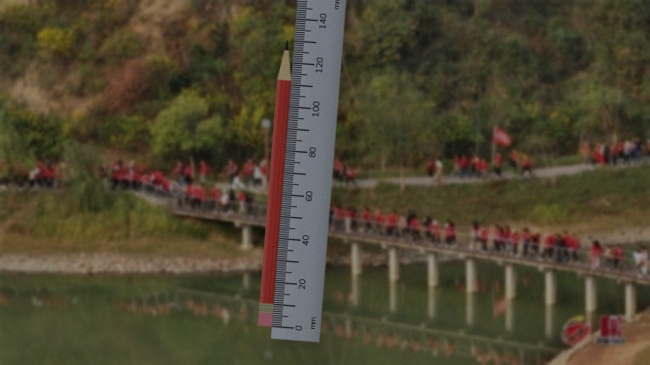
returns value=130 unit=mm
